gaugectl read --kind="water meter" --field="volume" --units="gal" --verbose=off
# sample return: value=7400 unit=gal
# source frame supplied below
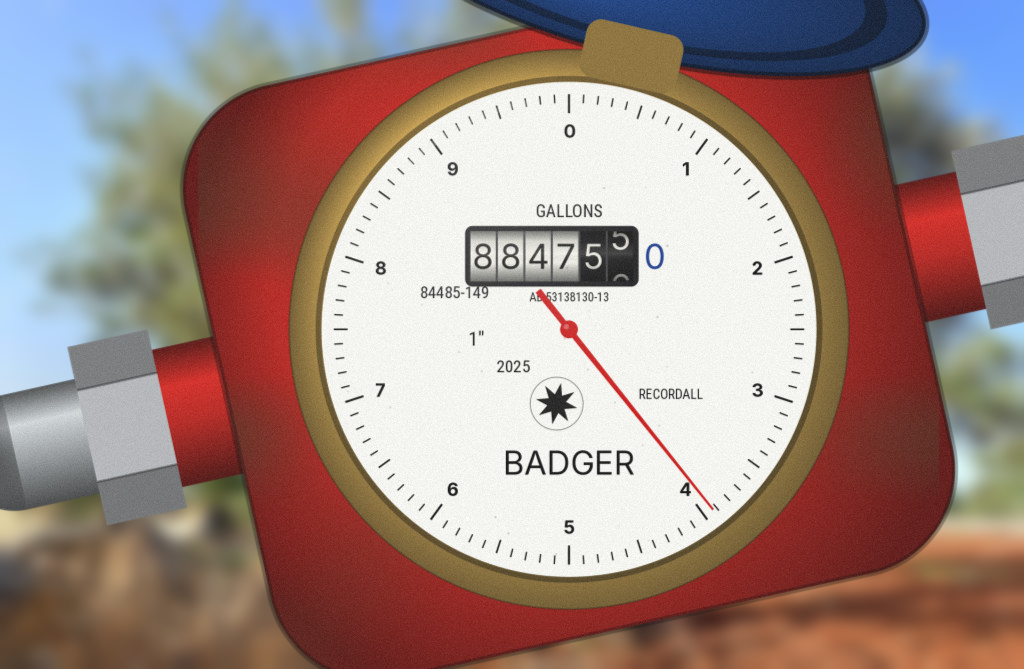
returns value=8847553.9 unit=gal
